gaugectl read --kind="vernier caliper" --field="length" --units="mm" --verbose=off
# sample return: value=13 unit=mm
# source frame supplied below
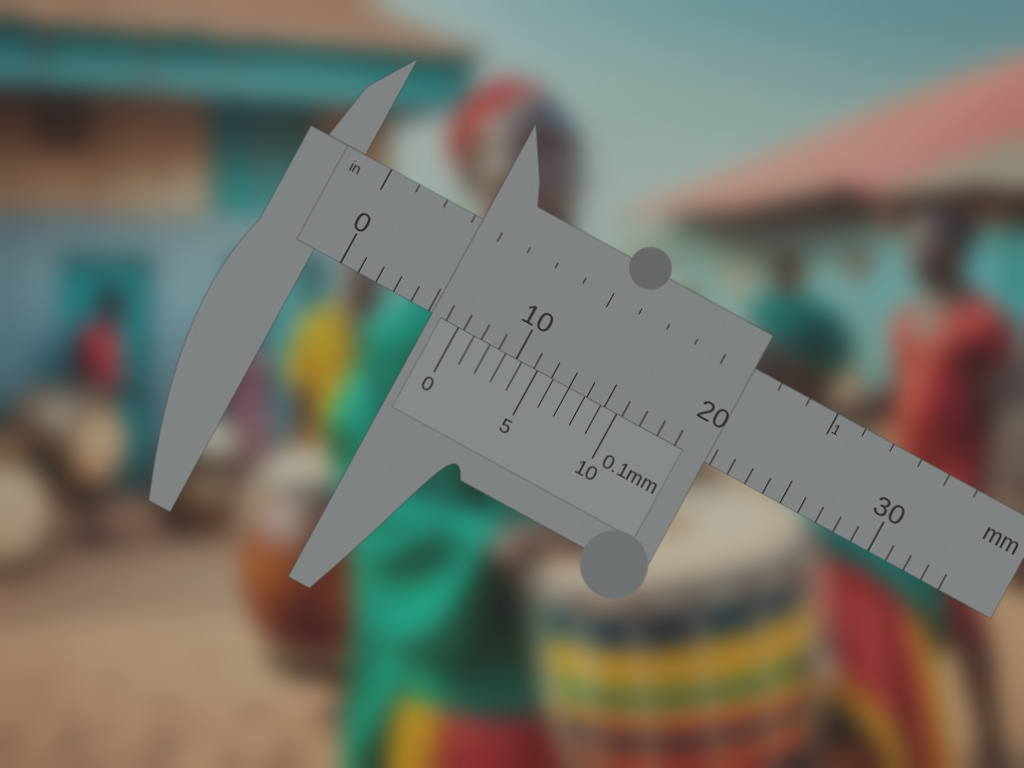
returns value=6.7 unit=mm
